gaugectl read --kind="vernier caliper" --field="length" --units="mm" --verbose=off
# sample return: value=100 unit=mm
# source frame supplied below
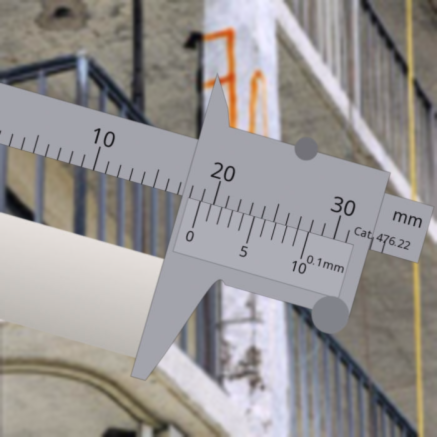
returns value=18.9 unit=mm
